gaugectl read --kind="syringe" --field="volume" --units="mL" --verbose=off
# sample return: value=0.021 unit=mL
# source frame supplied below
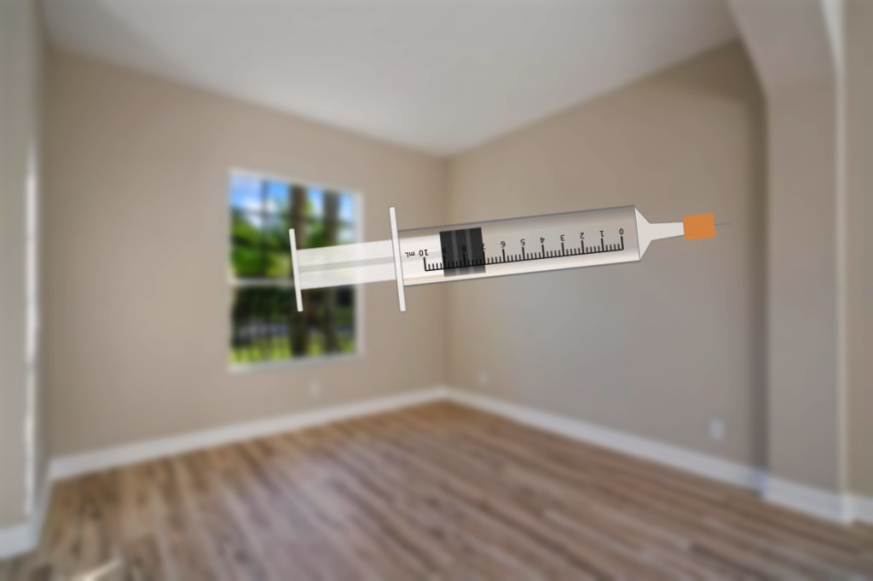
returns value=7 unit=mL
